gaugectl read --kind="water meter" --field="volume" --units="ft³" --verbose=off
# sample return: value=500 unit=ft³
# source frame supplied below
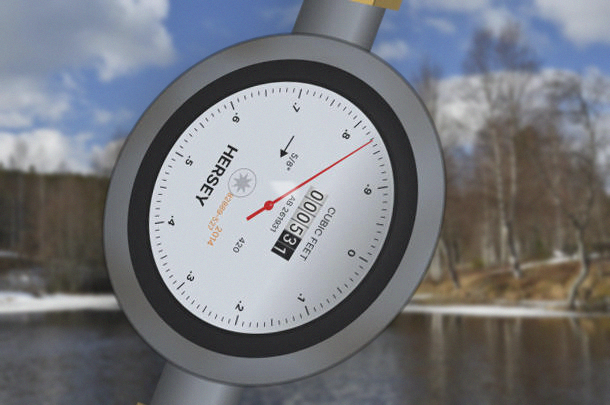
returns value=530.83 unit=ft³
